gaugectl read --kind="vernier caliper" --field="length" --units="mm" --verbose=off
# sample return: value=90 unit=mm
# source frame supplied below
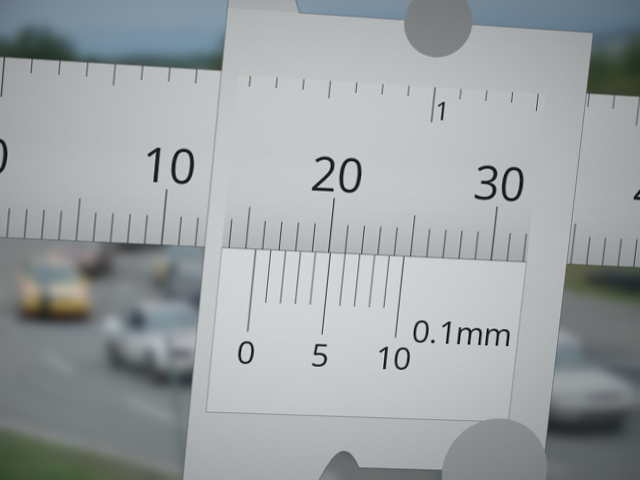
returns value=15.6 unit=mm
